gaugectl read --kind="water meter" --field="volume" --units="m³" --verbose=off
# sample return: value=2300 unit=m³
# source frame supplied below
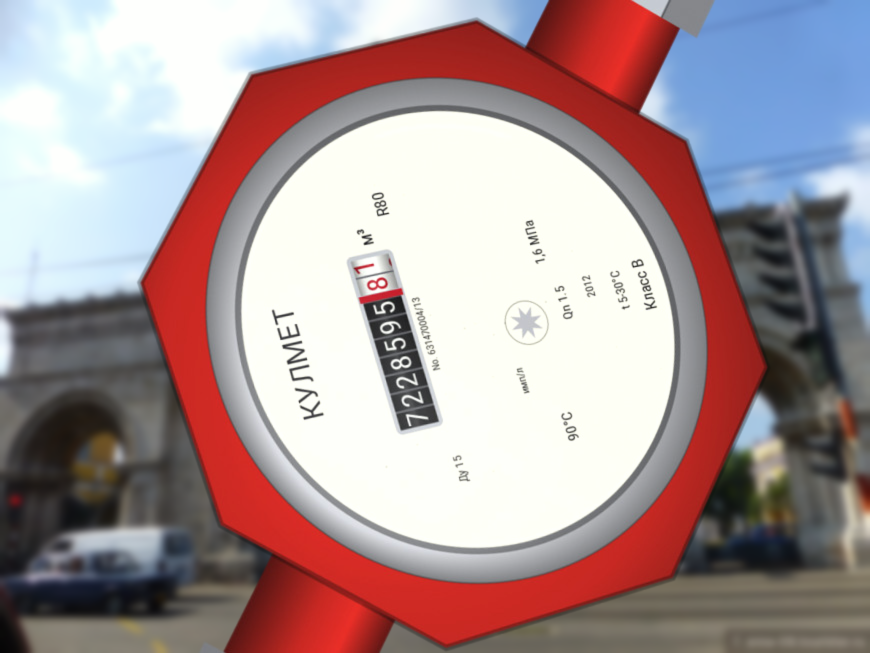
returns value=7228595.81 unit=m³
